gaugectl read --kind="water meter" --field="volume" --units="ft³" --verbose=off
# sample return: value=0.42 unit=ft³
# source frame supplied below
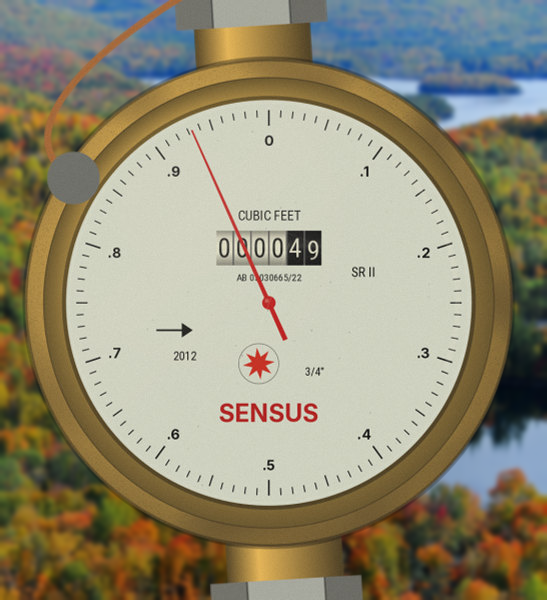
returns value=48.93 unit=ft³
